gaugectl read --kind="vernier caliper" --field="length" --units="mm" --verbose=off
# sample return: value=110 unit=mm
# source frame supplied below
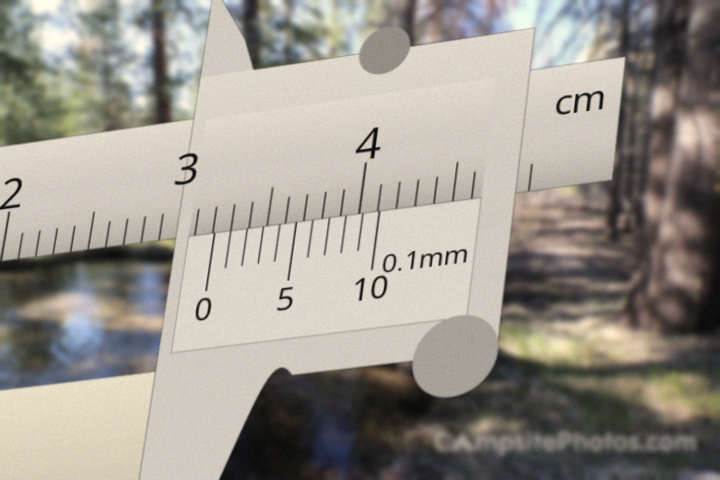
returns value=32.1 unit=mm
